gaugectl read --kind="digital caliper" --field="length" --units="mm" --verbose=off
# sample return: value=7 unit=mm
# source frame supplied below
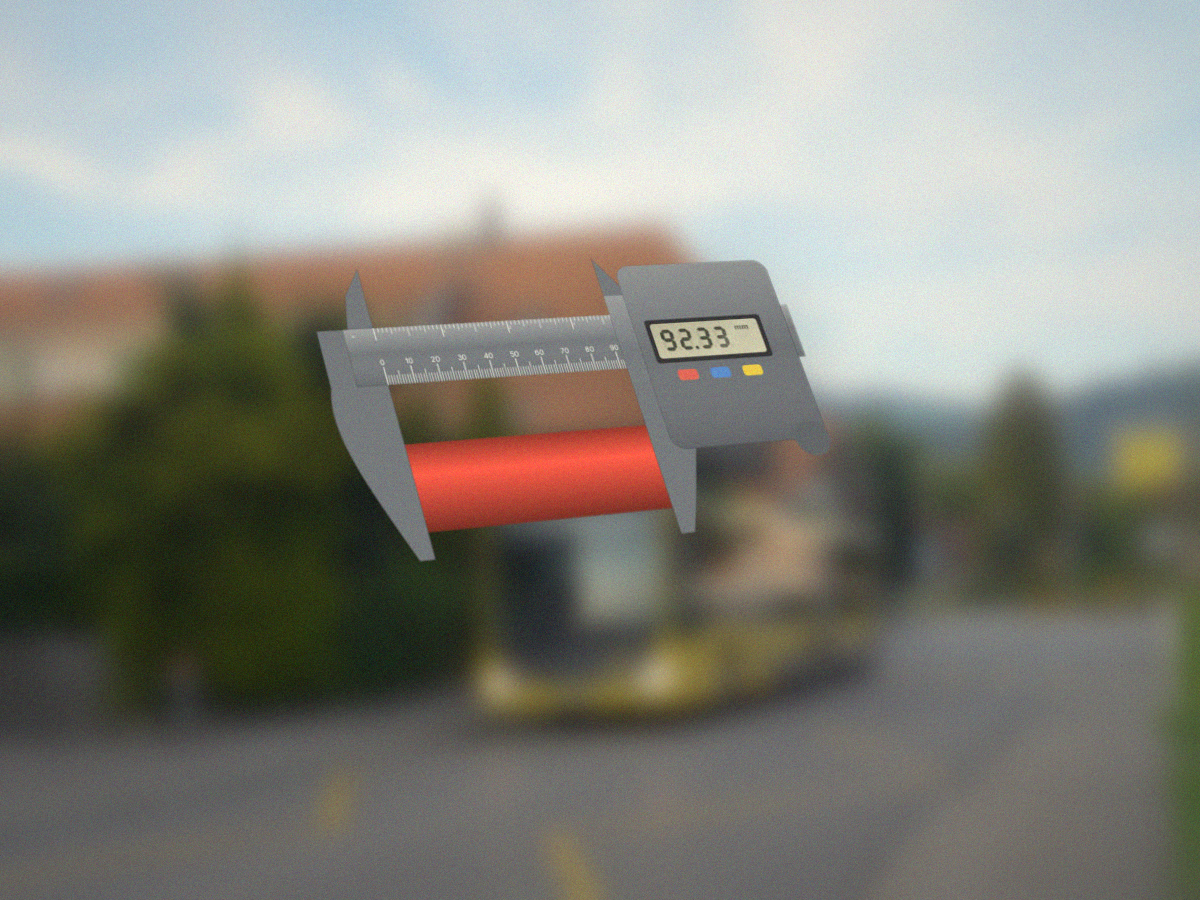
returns value=92.33 unit=mm
